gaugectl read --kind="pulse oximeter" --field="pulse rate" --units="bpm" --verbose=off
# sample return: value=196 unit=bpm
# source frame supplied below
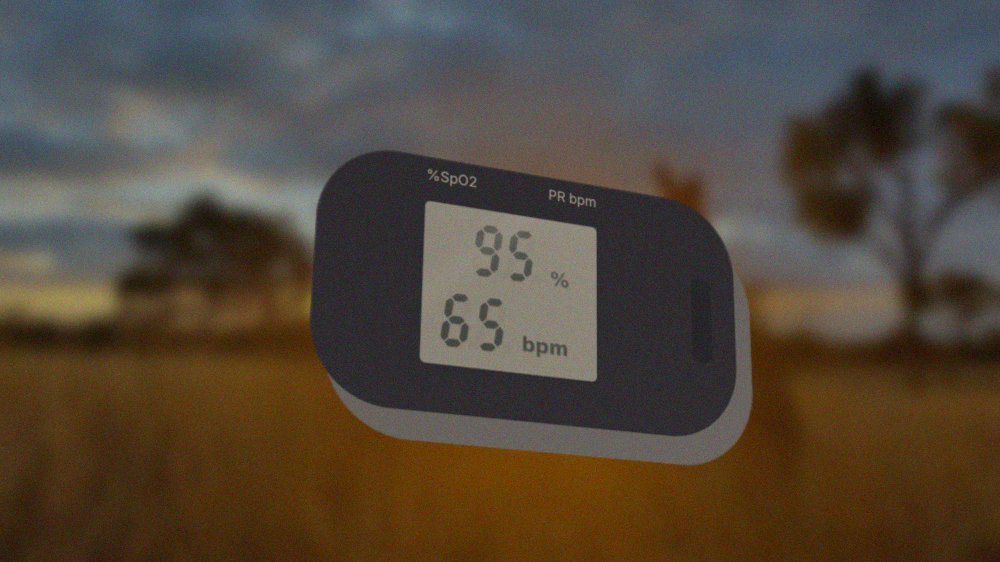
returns value=65 unit=bpm
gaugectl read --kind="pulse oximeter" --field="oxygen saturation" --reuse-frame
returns value=95 unit=%
